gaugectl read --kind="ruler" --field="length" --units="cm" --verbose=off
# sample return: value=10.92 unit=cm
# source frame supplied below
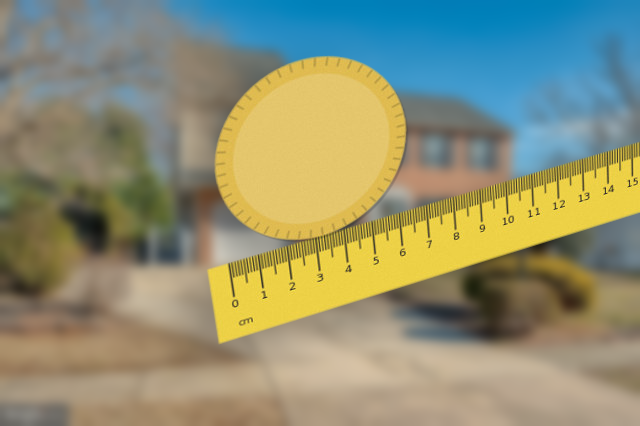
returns value=6.5 unit=cm
